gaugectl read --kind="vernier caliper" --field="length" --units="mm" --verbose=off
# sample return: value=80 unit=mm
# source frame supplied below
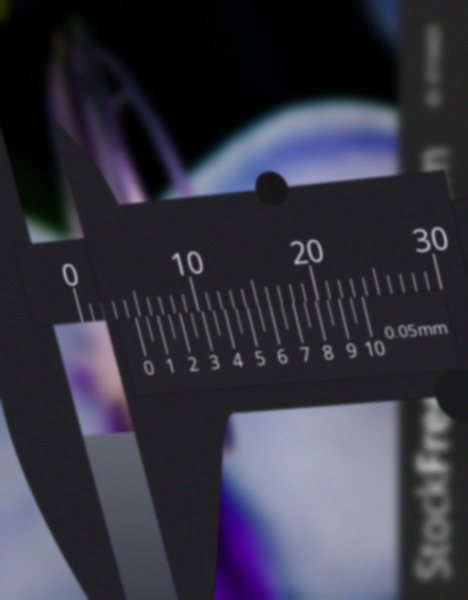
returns value=4.6 unit=mm
